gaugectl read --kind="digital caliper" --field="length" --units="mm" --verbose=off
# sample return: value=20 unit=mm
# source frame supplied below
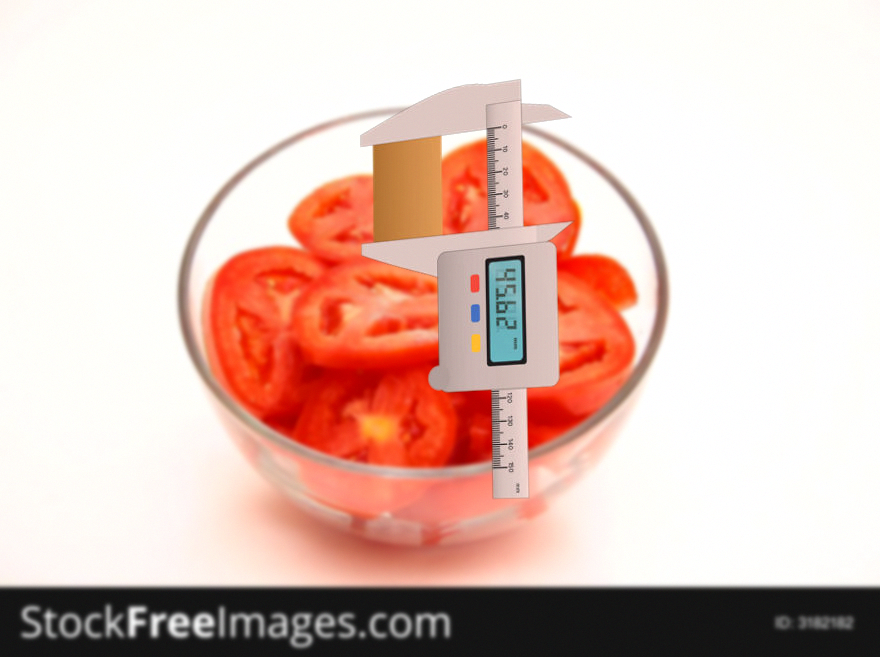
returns value=45.62 unit=mm
